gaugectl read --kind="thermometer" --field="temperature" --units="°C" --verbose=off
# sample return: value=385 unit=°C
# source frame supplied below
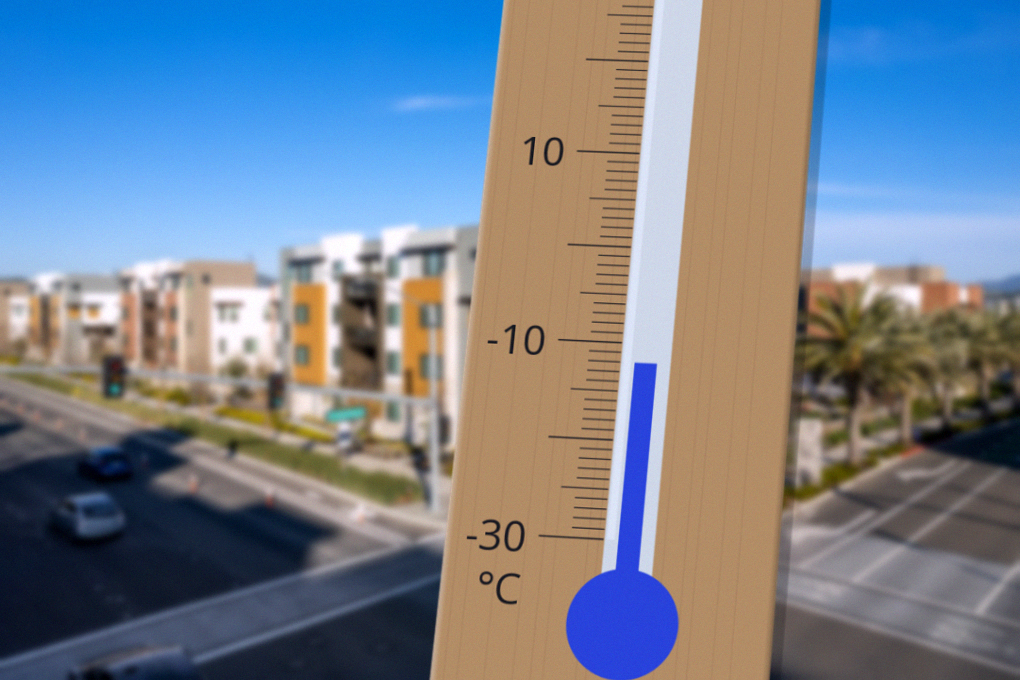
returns value=-12 unit=°C
